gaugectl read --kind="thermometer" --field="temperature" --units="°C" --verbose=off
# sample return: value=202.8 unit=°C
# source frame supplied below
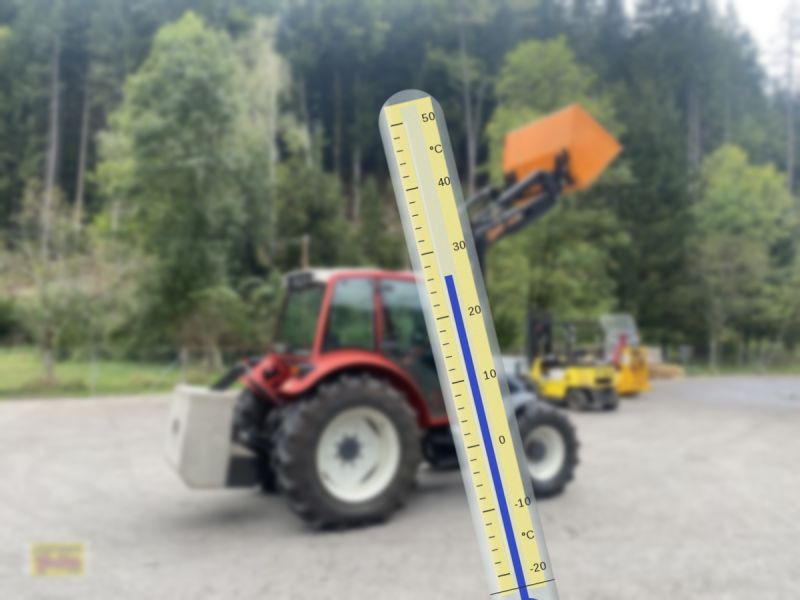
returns value=26 unit=°C
